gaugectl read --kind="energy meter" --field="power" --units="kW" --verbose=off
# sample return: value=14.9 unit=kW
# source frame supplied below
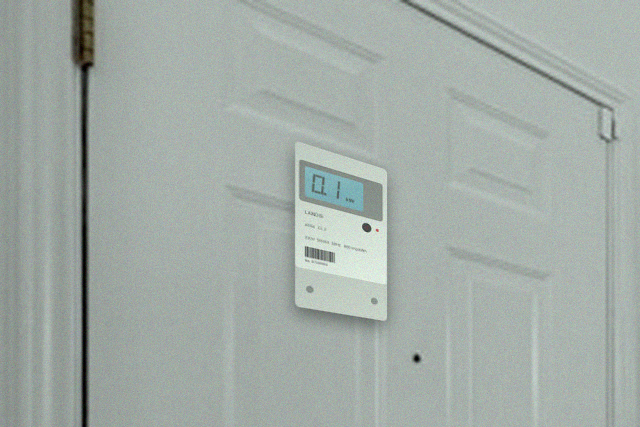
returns value=0.1 unit=kW
